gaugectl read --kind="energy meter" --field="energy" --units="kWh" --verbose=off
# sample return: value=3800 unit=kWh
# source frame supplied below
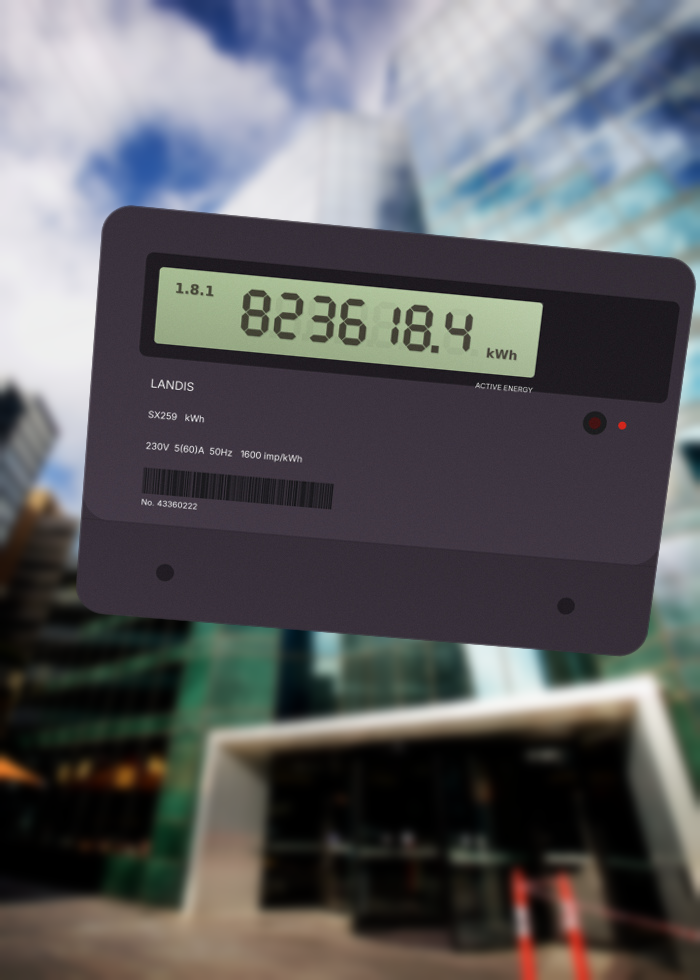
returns value=823618.4 unit=kWh
